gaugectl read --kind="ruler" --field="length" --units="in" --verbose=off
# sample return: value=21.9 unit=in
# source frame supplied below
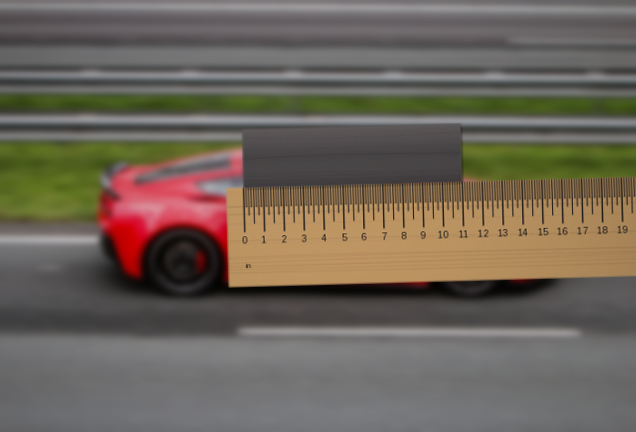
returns value=11 unit=in
